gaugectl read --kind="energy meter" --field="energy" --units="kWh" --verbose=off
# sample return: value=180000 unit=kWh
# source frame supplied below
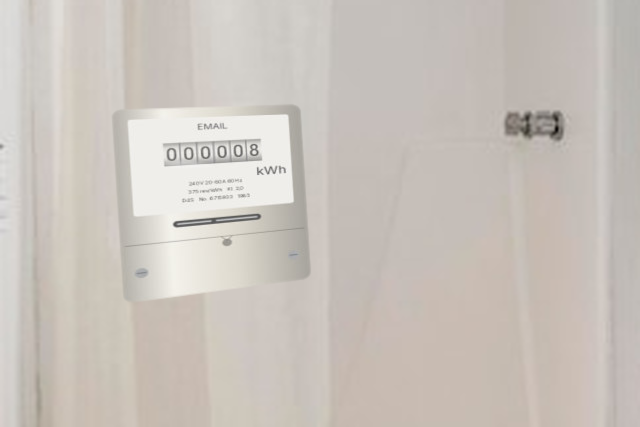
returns value=8 unit=kWh
